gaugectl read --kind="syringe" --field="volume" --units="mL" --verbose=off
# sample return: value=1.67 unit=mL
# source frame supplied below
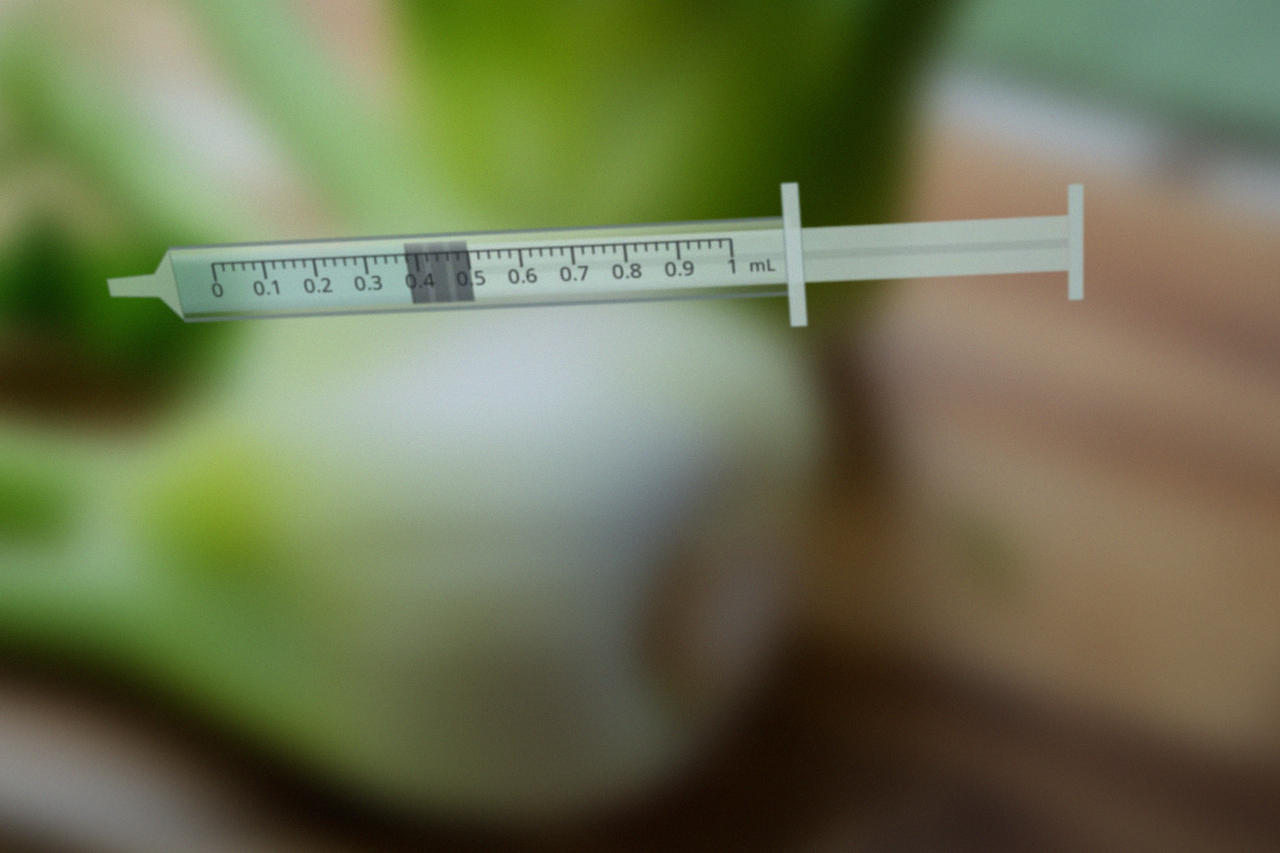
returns value=0.38 unit=mL
